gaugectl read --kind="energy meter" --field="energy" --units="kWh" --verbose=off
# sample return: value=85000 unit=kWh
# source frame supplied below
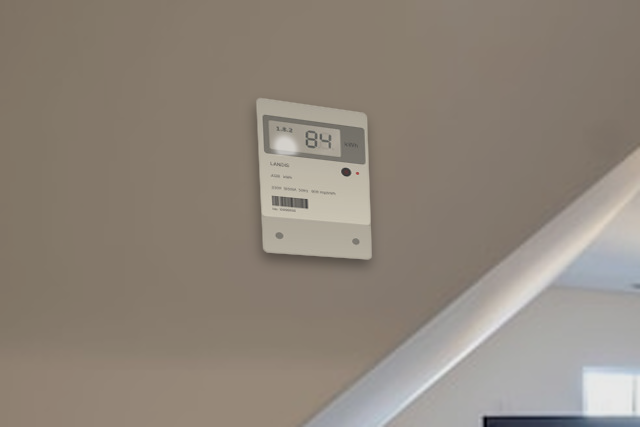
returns value=84 unit=kWh
